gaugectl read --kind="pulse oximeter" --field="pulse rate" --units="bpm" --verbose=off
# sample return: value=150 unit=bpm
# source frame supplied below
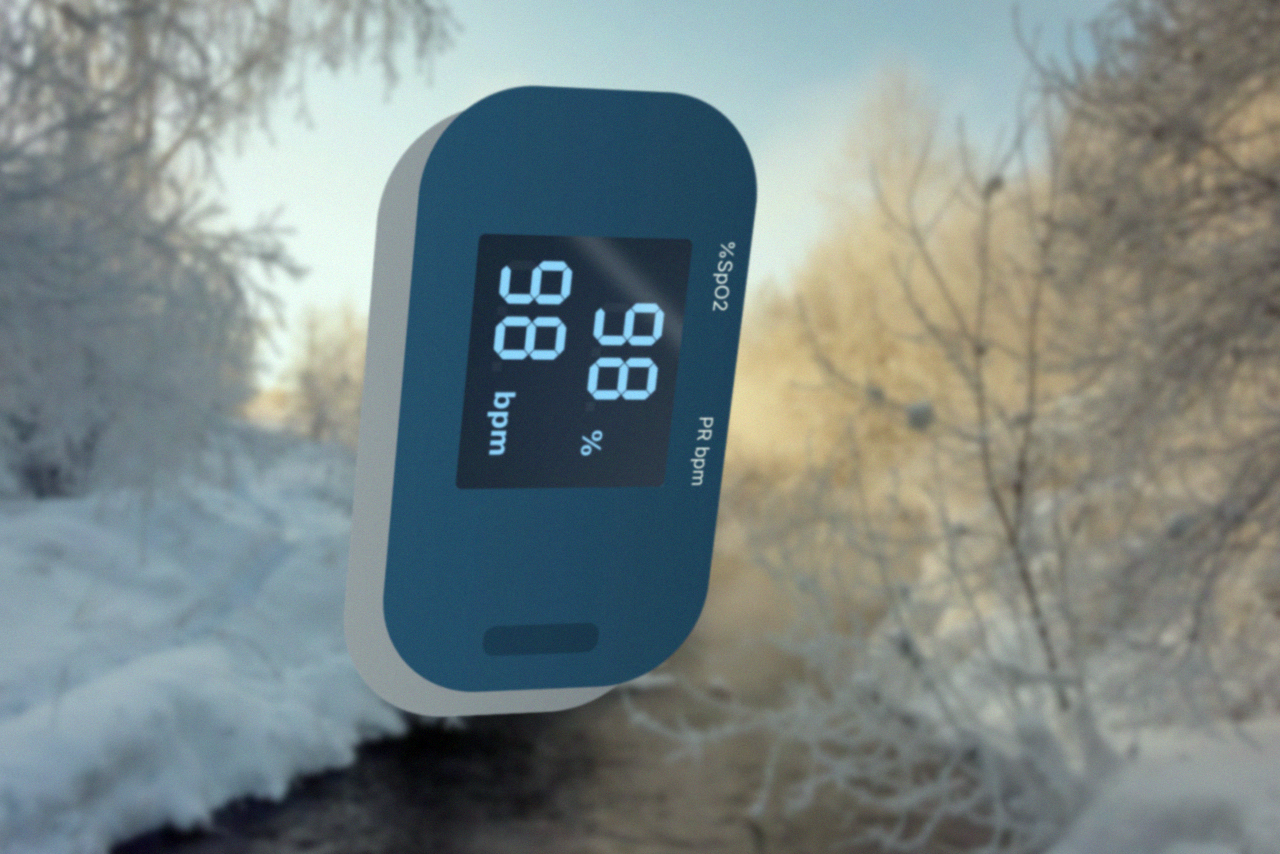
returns value=98 unit=bpm
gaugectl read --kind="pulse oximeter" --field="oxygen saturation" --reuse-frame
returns value=98 unit=%
